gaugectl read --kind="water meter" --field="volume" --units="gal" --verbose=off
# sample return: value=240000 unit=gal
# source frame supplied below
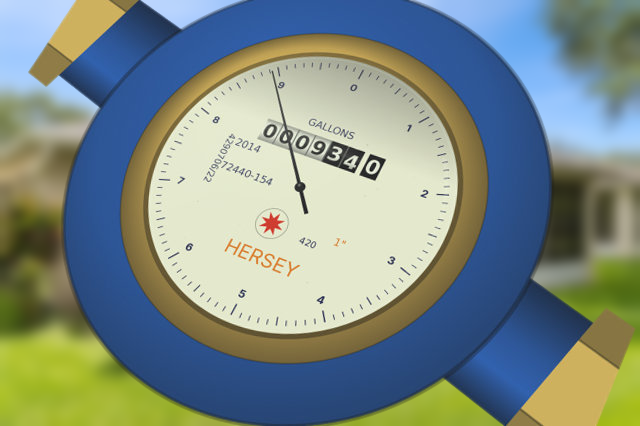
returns value=9338.9 unit=gal
